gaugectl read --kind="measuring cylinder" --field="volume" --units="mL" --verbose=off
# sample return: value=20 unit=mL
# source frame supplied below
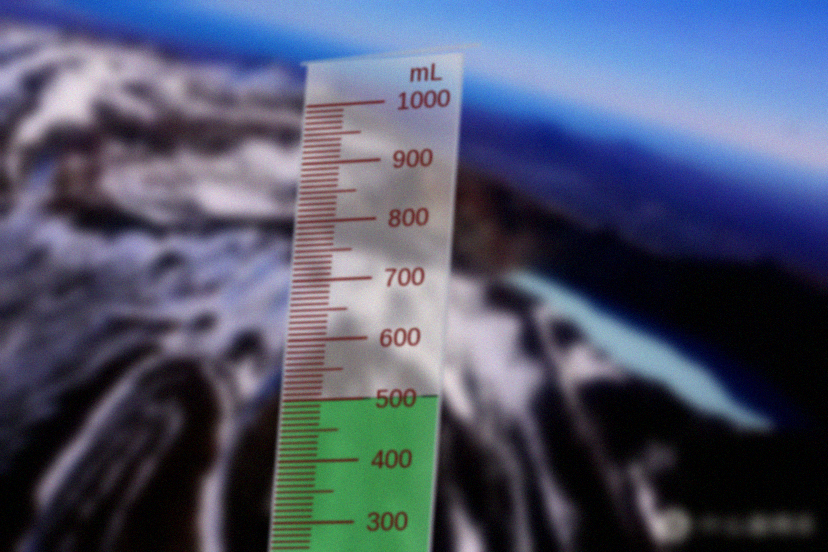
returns value=500 unit=mL
